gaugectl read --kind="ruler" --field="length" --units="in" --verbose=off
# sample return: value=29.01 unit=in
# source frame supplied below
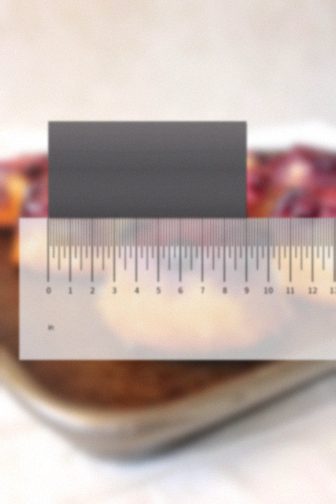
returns value=9 unit=in
